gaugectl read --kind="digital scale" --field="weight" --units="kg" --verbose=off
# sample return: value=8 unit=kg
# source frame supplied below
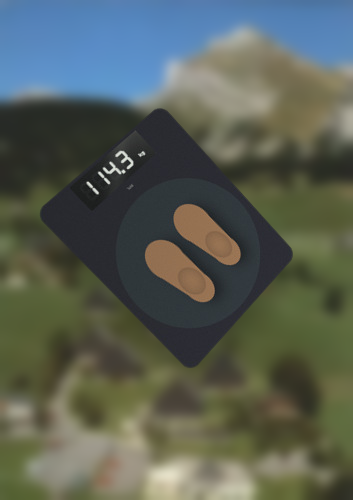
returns value=114.3 unit=kg
